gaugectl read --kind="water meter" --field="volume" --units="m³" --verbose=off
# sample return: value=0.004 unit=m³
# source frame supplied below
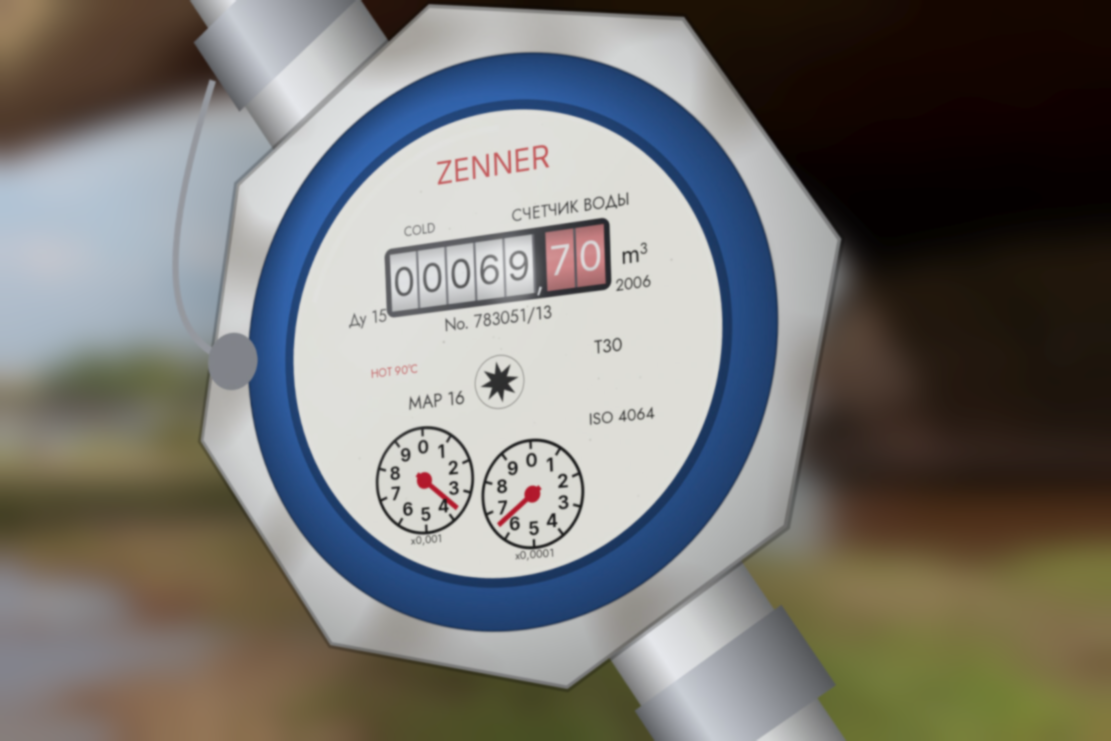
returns value=69.7036 unit=m³
